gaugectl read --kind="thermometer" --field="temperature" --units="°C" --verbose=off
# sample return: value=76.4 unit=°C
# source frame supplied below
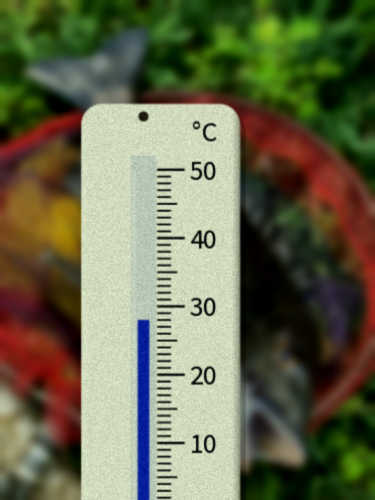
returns value=28 unit=°C
